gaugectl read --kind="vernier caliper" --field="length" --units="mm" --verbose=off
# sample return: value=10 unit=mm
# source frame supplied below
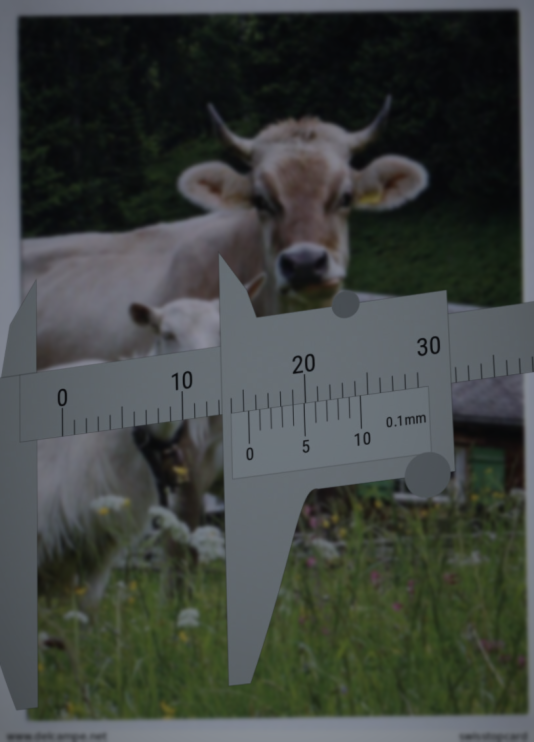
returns value=15.4 unit=mm
